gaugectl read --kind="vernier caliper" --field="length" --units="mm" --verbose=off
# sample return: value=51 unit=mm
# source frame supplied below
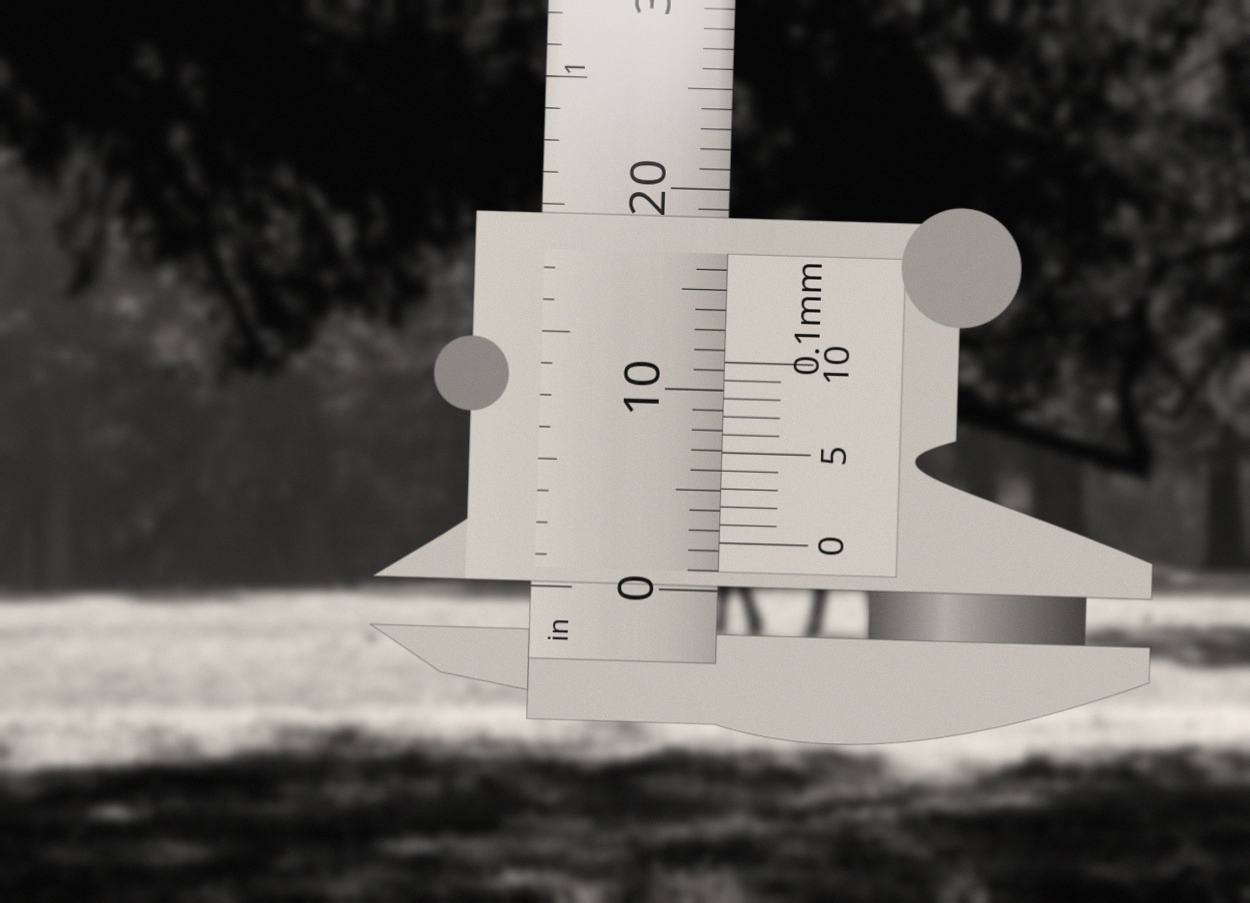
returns value=2.4 unit=mm
